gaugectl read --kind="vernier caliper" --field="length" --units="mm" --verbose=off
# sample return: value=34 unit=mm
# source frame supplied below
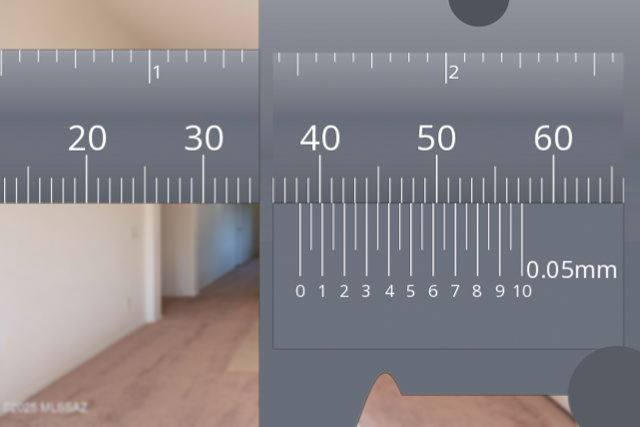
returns value=38.3 unit=mm
